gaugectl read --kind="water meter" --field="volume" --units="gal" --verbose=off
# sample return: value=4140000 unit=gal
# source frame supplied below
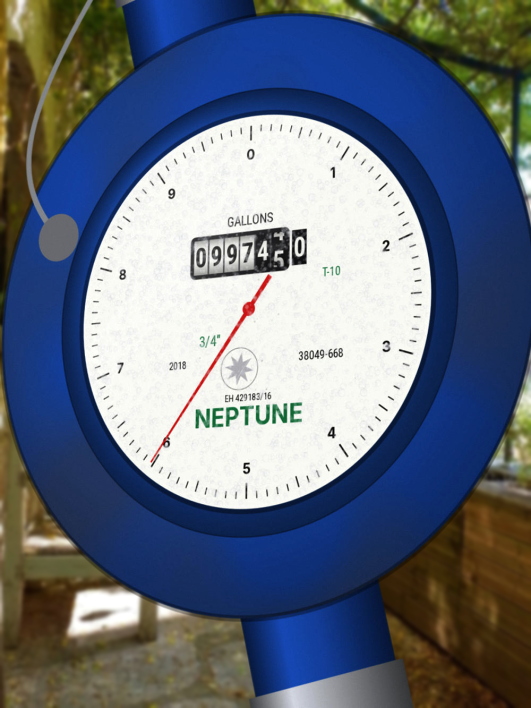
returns value=997446.0 unit=gal
